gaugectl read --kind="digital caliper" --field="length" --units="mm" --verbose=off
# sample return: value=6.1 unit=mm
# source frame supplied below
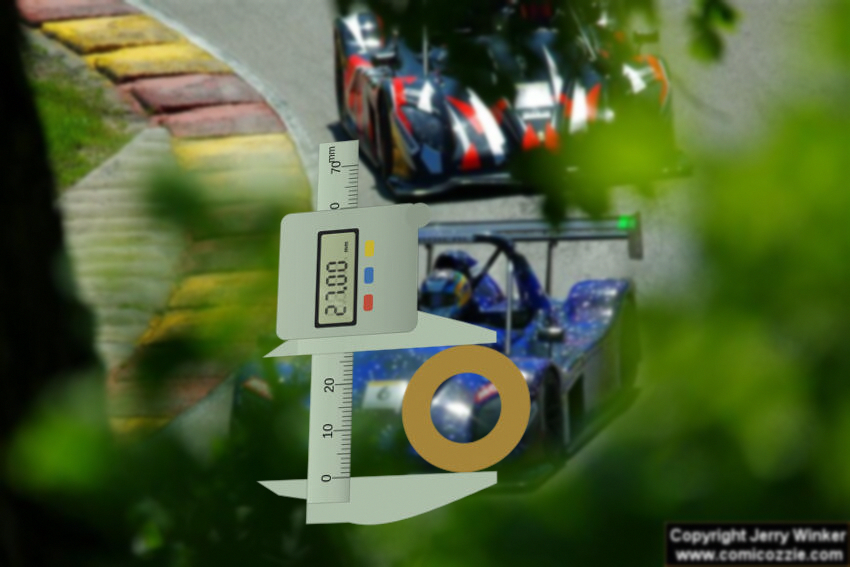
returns value=27.00 unit=mm
